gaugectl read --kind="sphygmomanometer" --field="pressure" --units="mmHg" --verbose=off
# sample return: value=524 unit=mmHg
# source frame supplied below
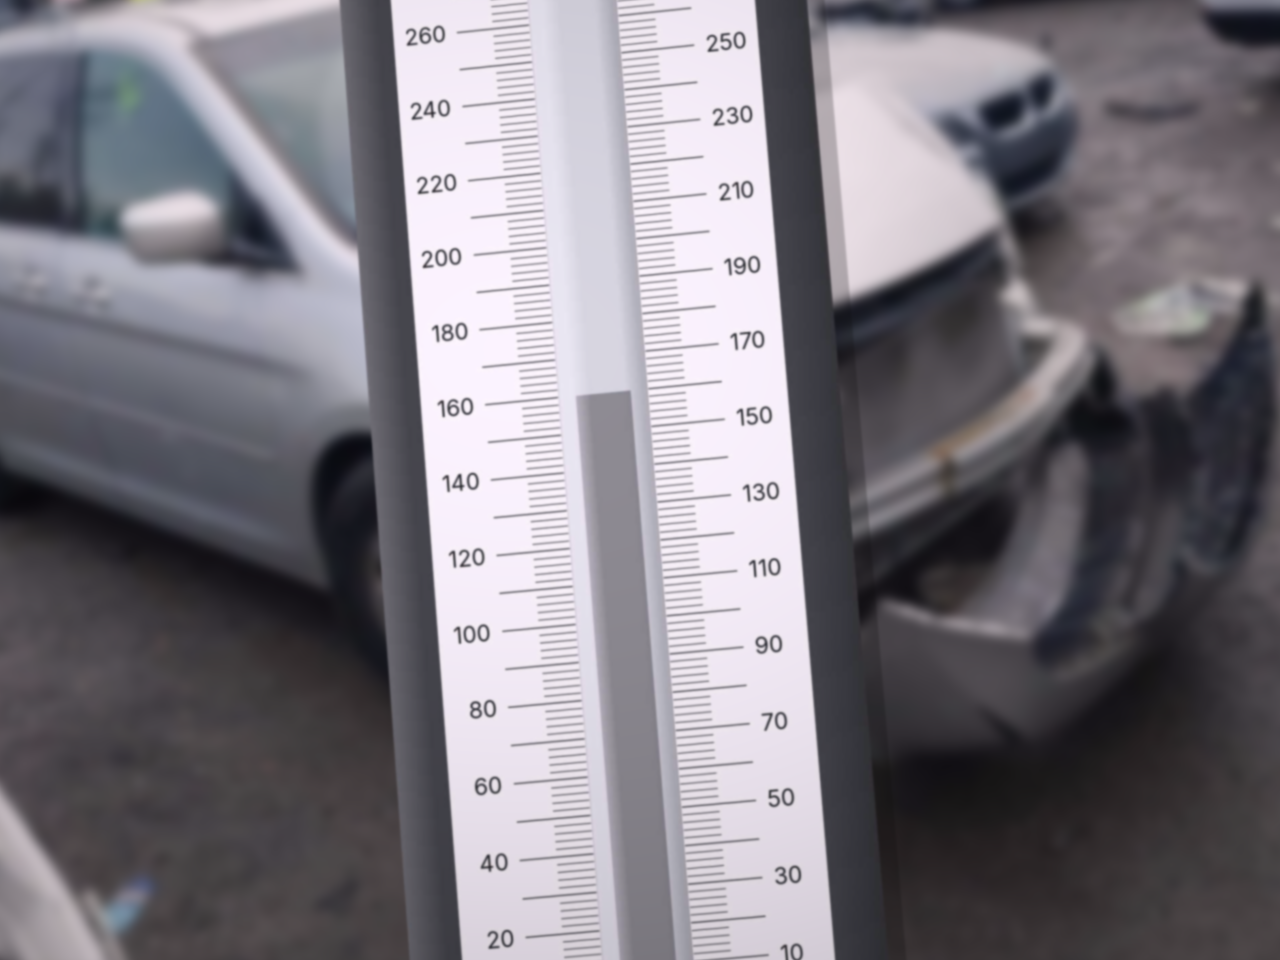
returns value=160 unit=mmHg
